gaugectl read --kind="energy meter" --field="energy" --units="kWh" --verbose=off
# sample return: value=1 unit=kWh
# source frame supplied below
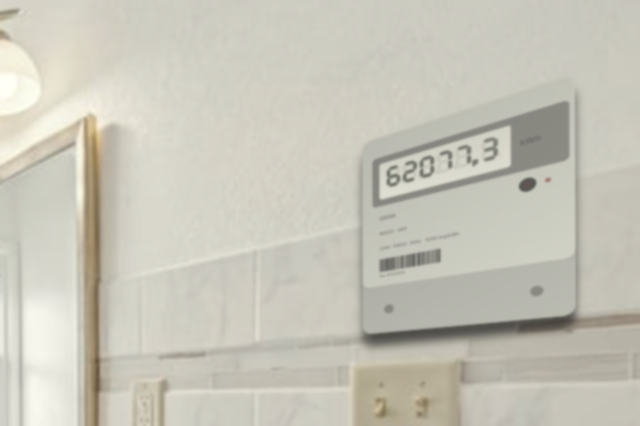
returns value=62077.3 unit=kWh
